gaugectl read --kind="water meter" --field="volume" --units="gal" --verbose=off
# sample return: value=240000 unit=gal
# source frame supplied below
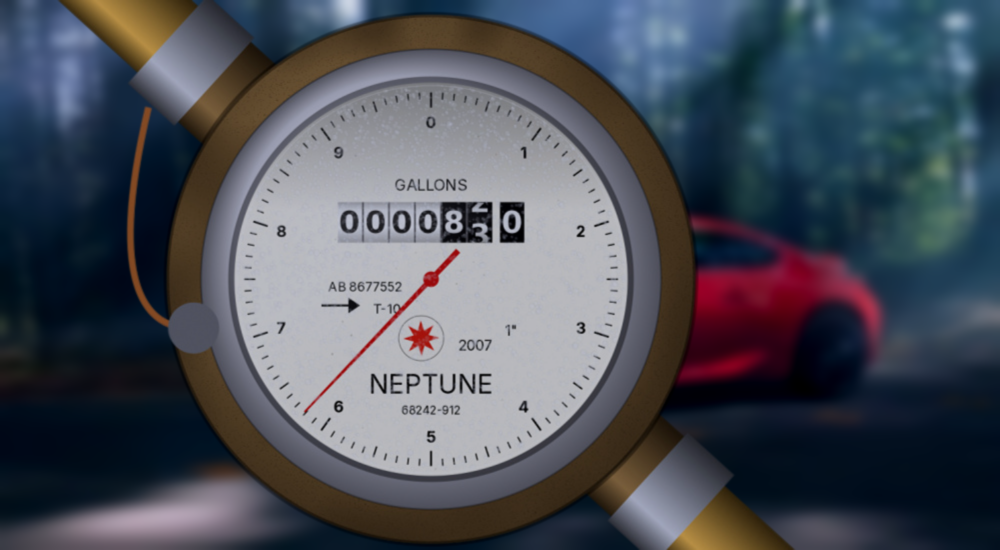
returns value=826.2 unit=gal
